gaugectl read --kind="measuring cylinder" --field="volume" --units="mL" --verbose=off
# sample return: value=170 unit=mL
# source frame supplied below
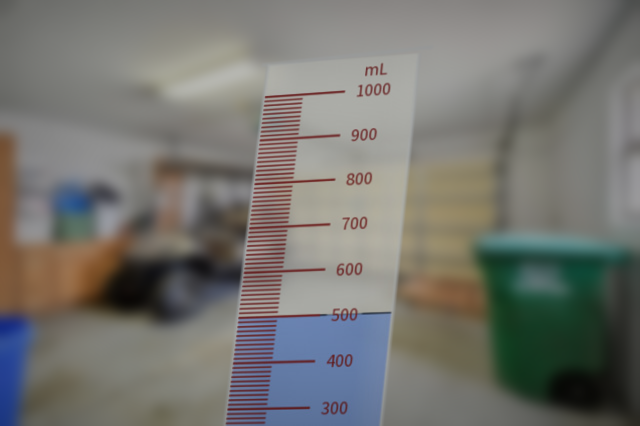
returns value=500 unit=mL
